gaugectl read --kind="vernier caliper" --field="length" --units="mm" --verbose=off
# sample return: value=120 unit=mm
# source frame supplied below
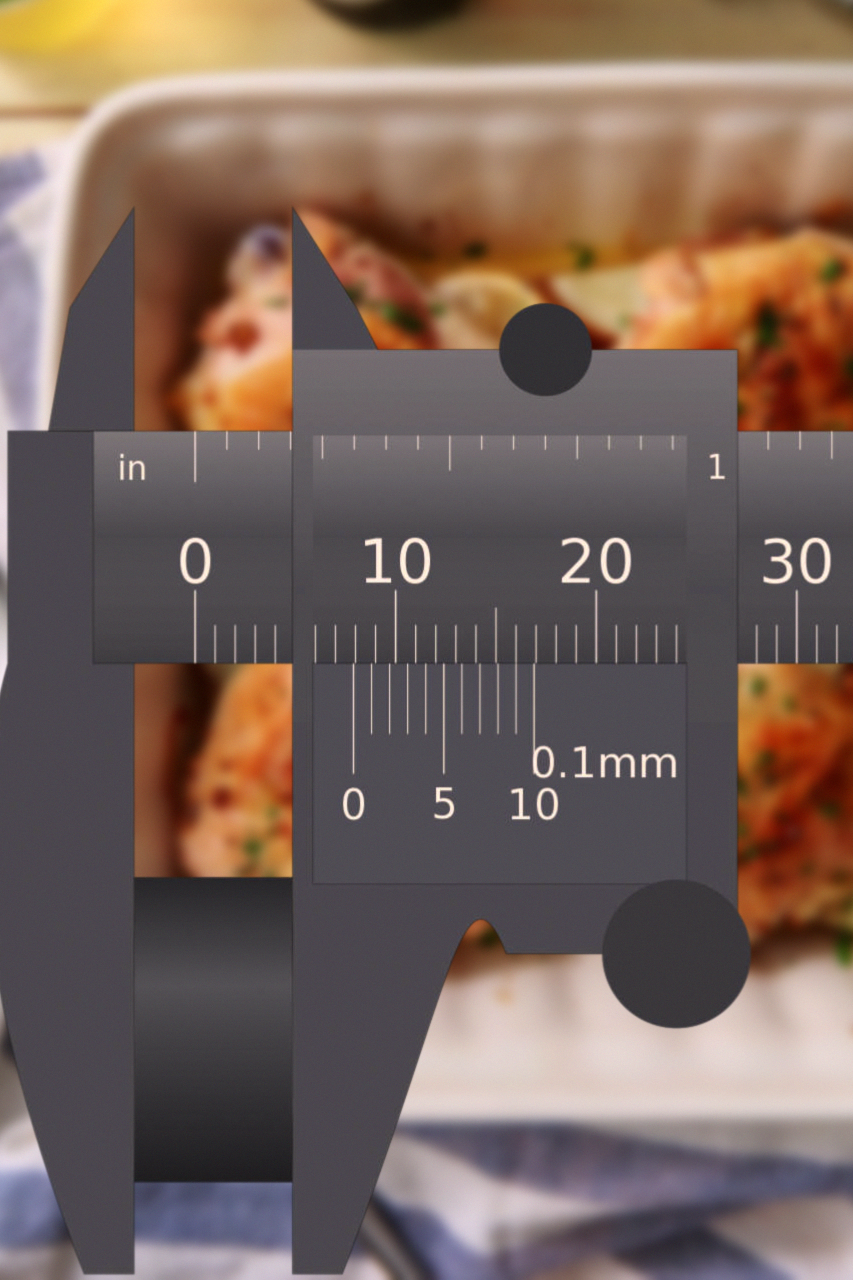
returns value=7.9 unit=mm
